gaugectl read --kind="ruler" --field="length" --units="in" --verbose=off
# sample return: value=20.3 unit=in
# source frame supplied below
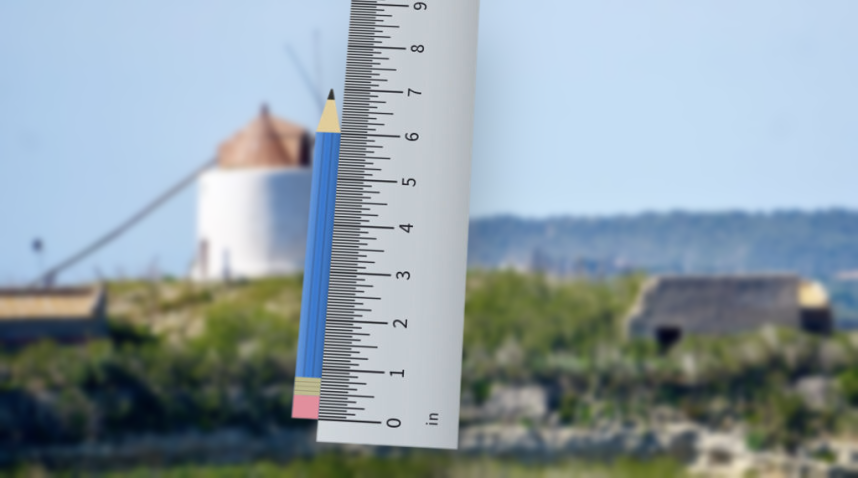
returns value=7 unit=in
